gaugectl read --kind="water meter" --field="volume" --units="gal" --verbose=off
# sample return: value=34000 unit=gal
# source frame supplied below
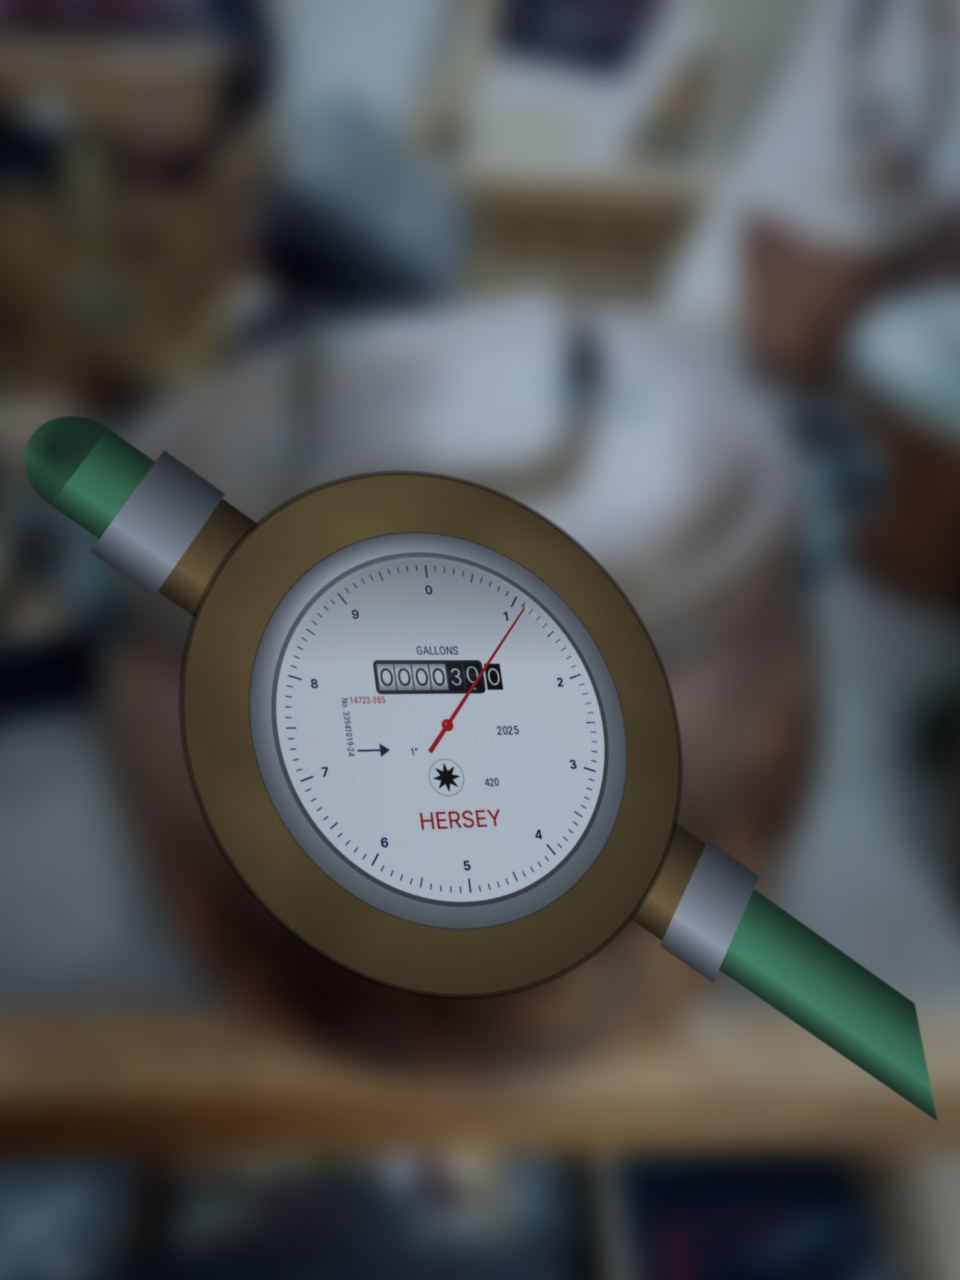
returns value=301.1 unit=gal
